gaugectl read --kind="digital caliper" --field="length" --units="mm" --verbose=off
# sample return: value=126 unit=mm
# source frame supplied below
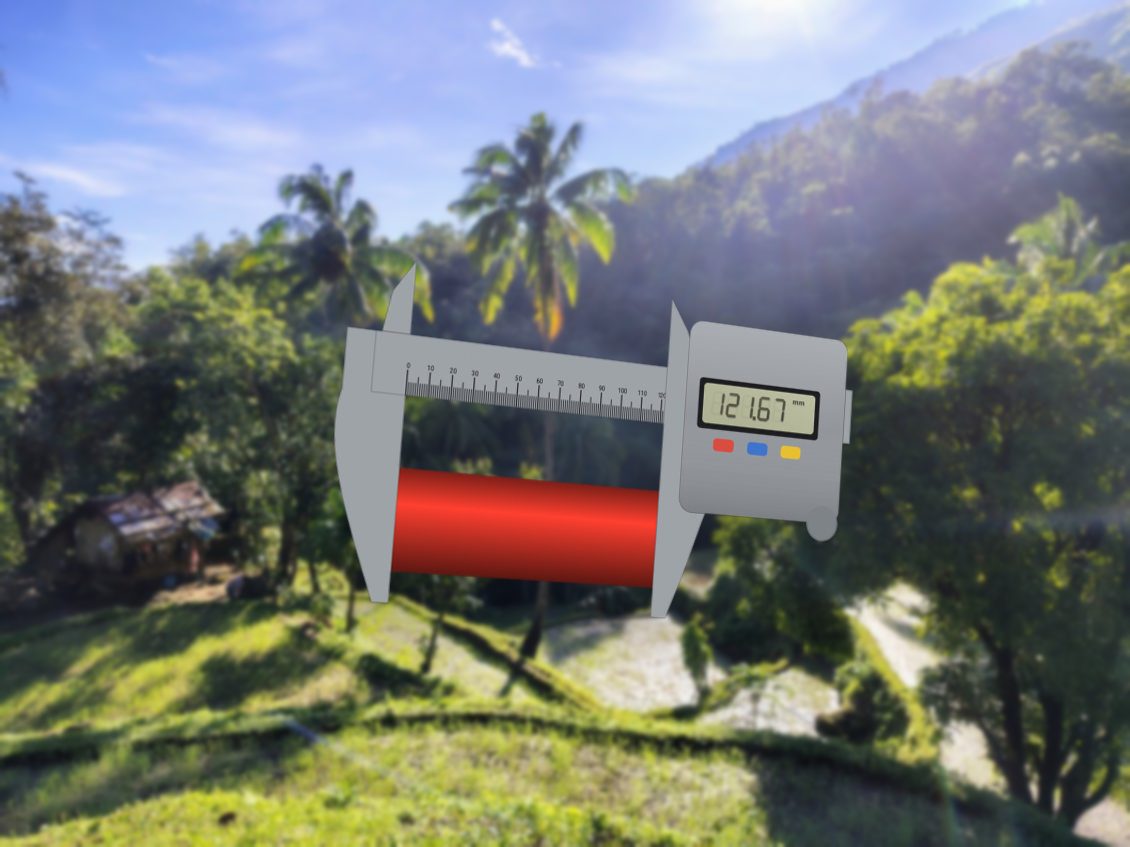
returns value=121.67 unit=mm
